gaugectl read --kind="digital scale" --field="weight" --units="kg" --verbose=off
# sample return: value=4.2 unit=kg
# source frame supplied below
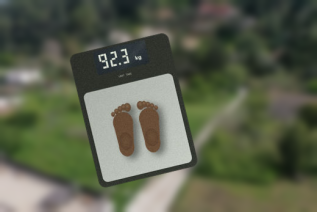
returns value=92.3 unit=kg
